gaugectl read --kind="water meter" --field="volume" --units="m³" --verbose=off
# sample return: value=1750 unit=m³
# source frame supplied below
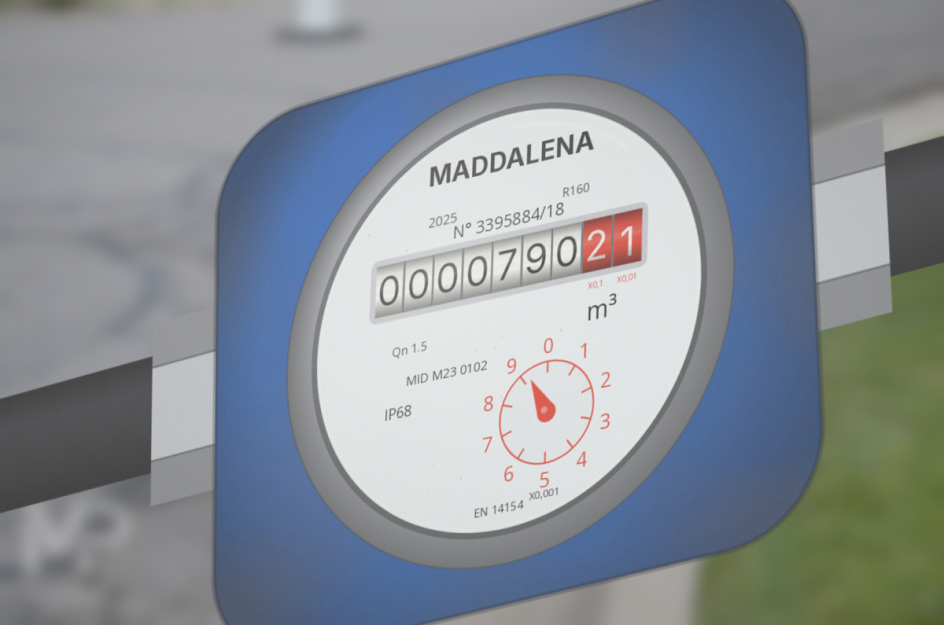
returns value=790.209 unit=m³
